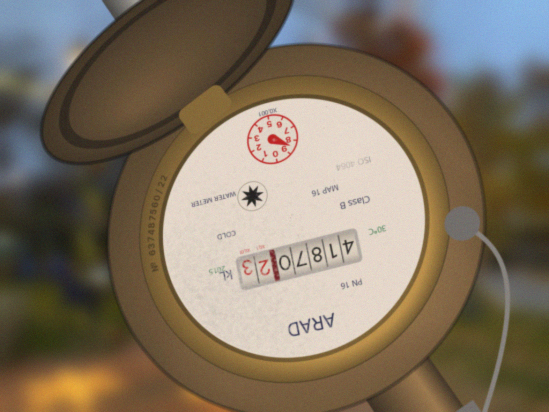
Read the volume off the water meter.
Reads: 41870.228 kL
